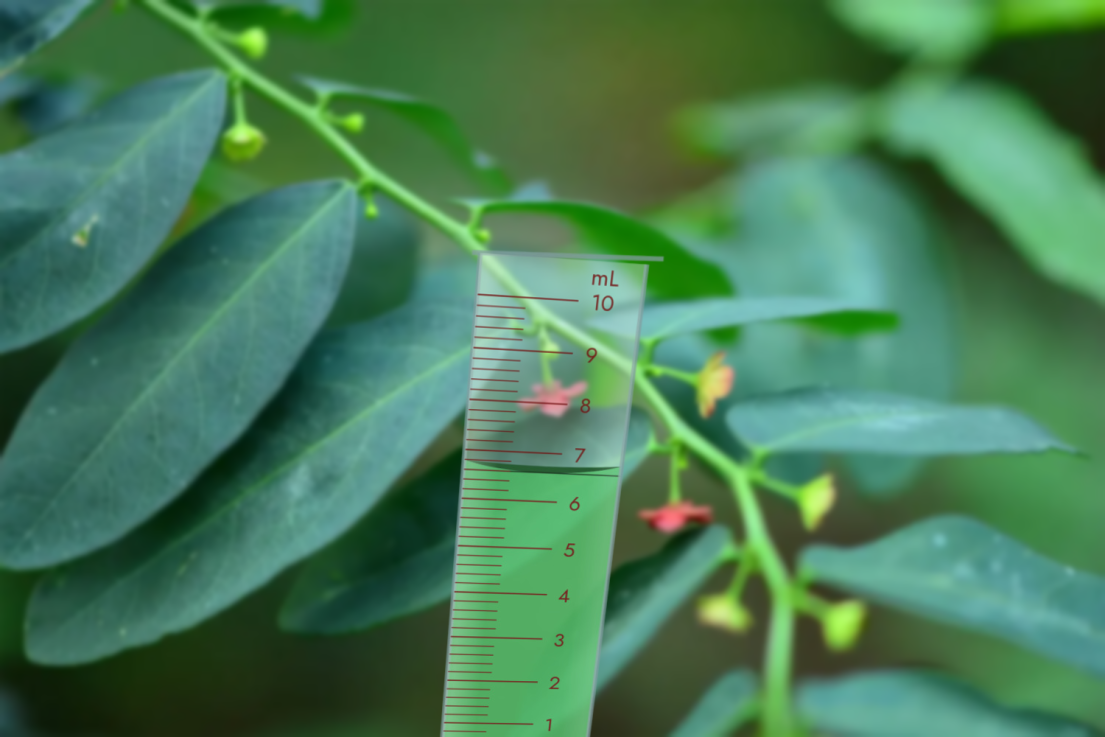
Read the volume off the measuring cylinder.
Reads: 6.6 mL
